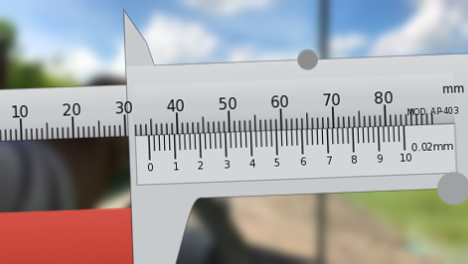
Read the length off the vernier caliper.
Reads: 34.5 mm
